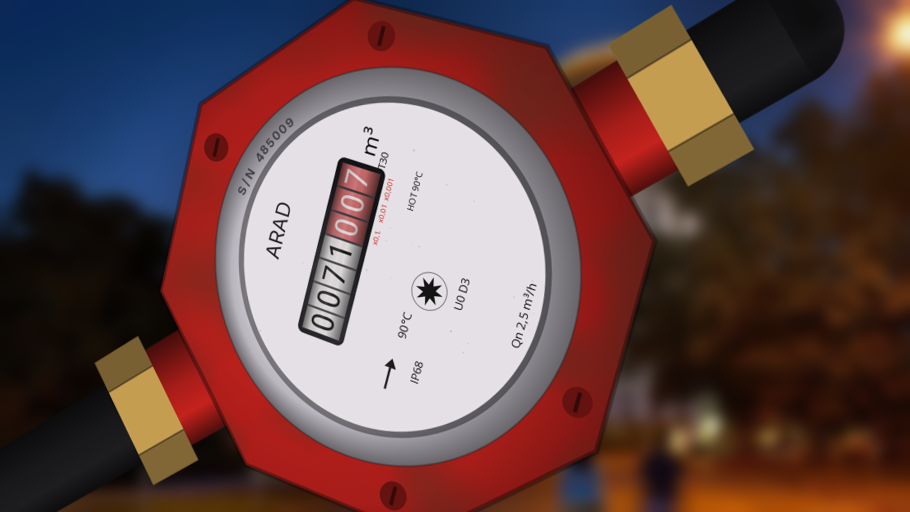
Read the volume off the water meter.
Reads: 71.007 m³
